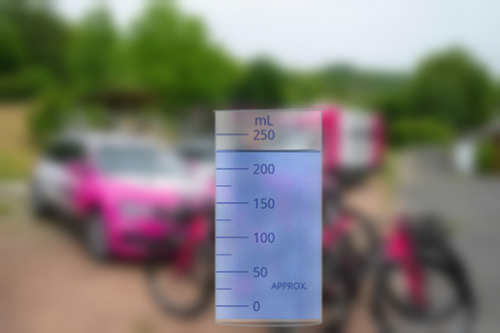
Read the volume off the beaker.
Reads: 225 mL
